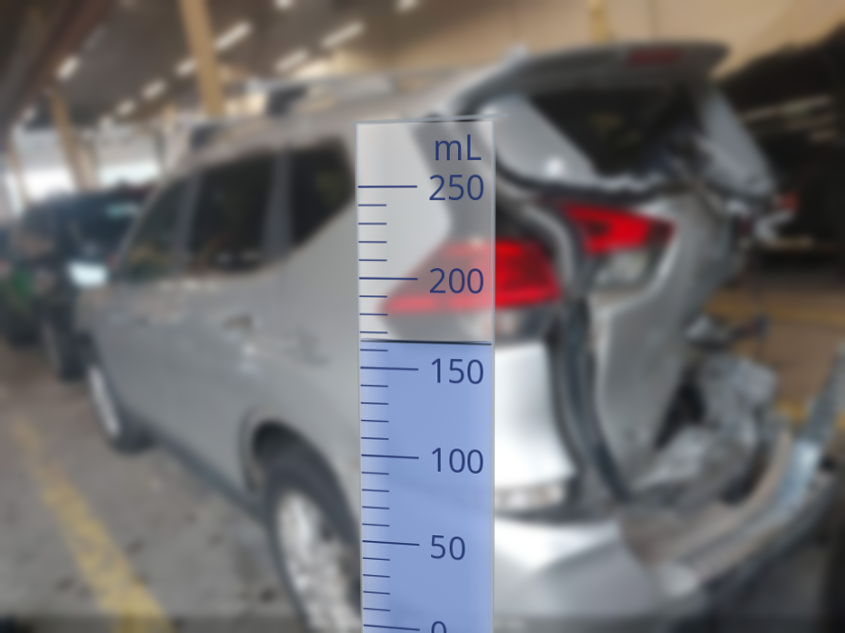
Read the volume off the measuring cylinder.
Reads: 165 mL
